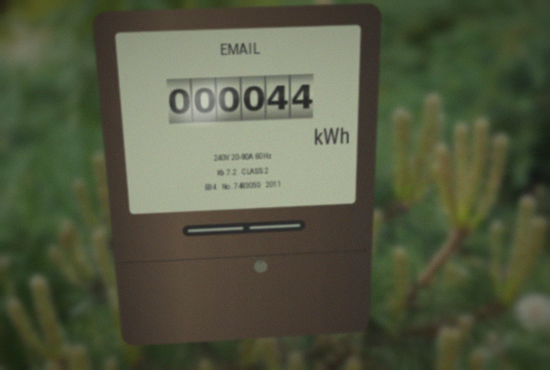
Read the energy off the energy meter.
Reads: 44 kWh
